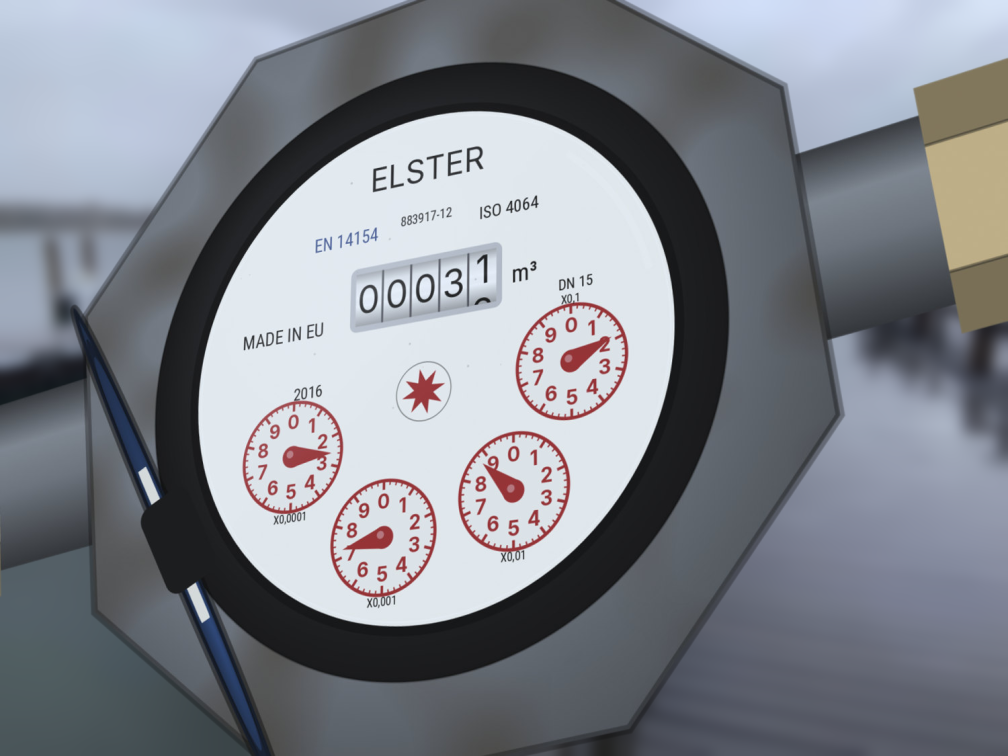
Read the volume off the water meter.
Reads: 31.1872 m³
